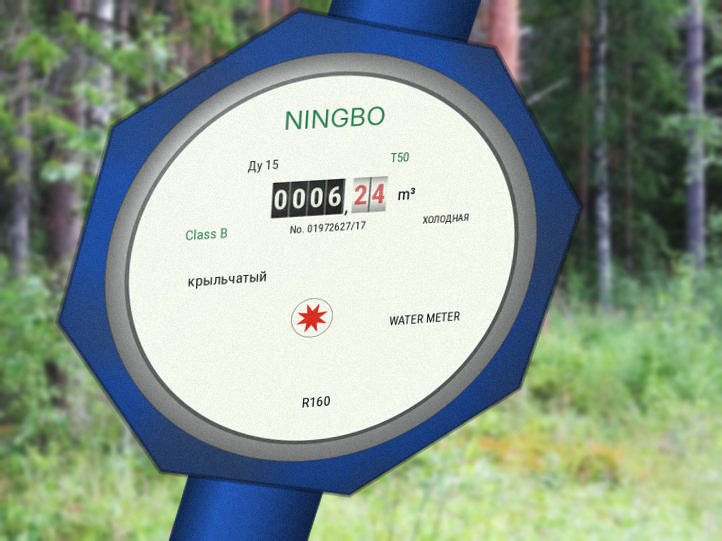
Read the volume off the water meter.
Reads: 6.24 m³
